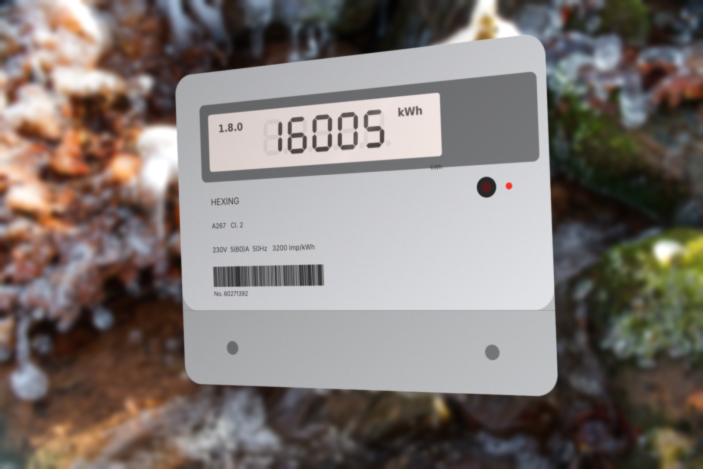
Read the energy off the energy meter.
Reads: 16005 kWh
